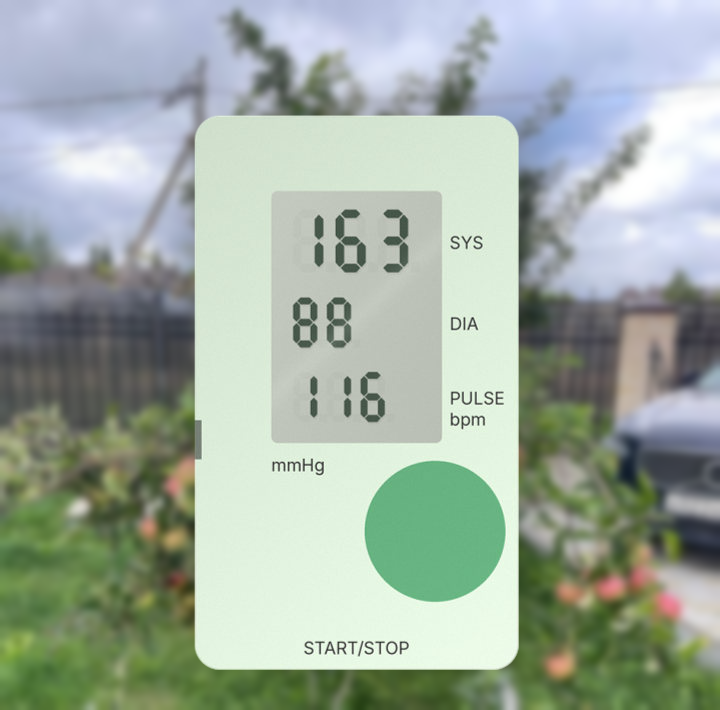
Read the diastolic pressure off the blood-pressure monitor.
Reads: 88 mmHg
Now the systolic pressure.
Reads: 163 mmHg
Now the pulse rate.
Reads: 116 bpm
